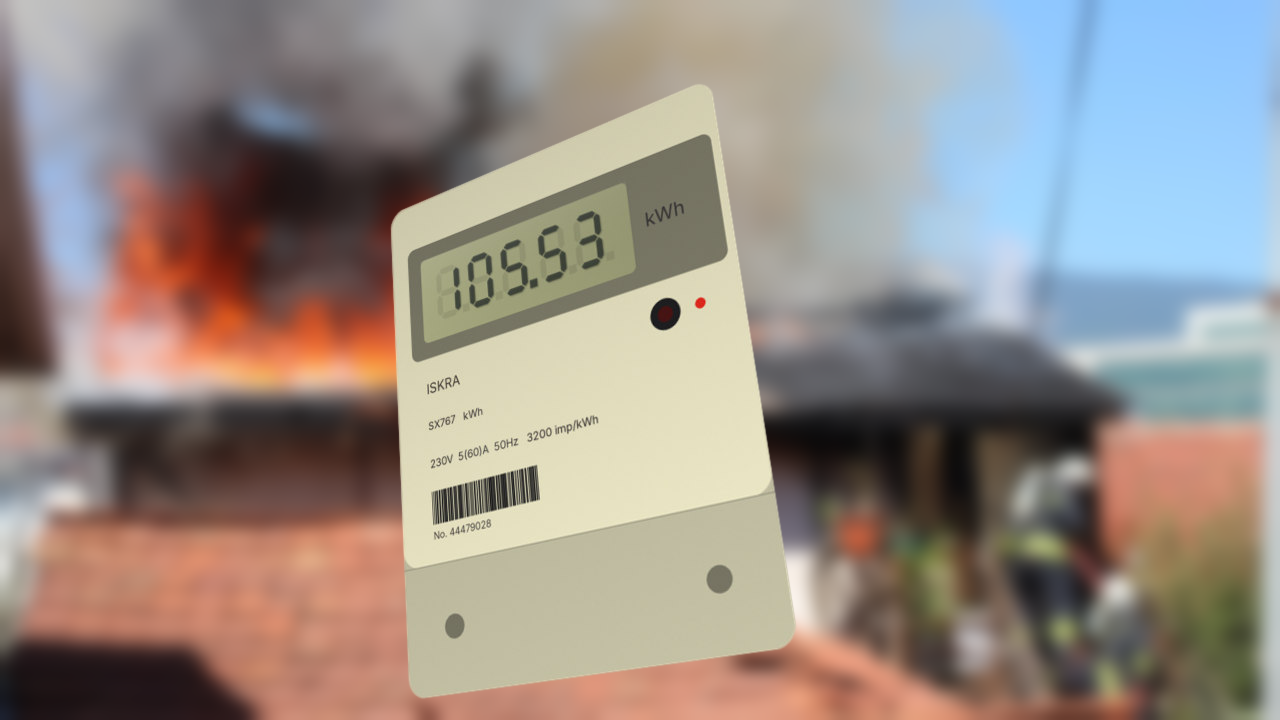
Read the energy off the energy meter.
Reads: 105.53 kWh
